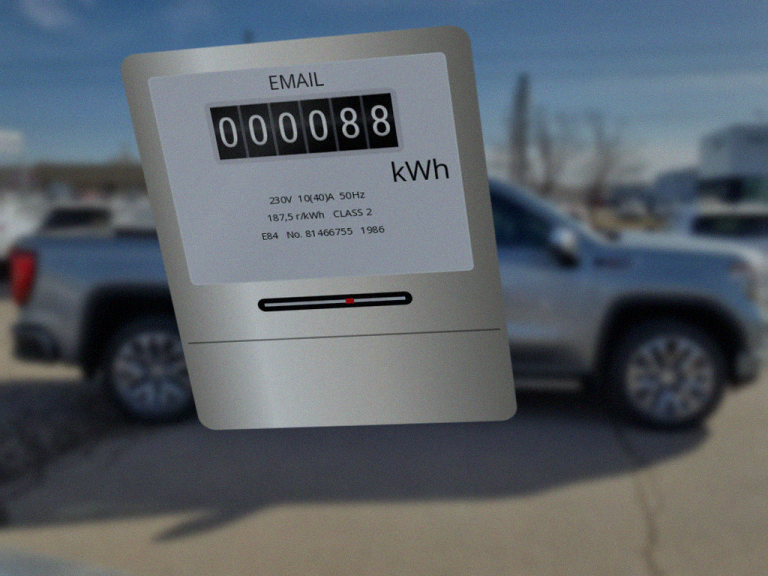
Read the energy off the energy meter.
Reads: 88 kWh
